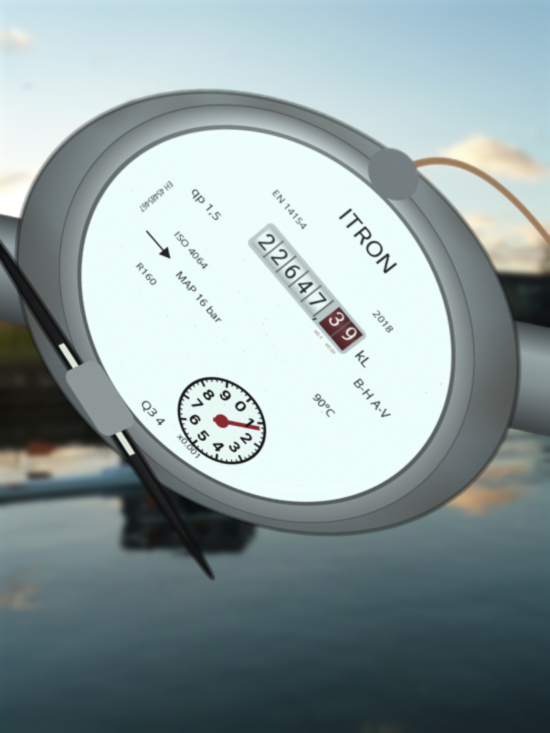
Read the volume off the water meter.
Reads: 22647.391 kL
